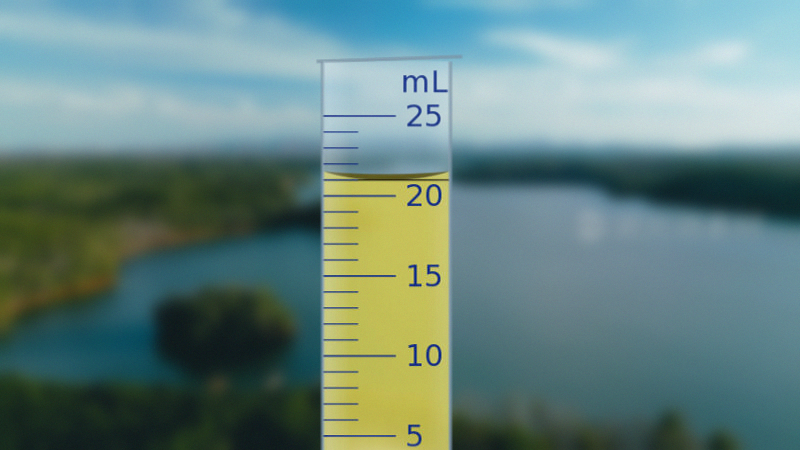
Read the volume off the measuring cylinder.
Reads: 21 mL
